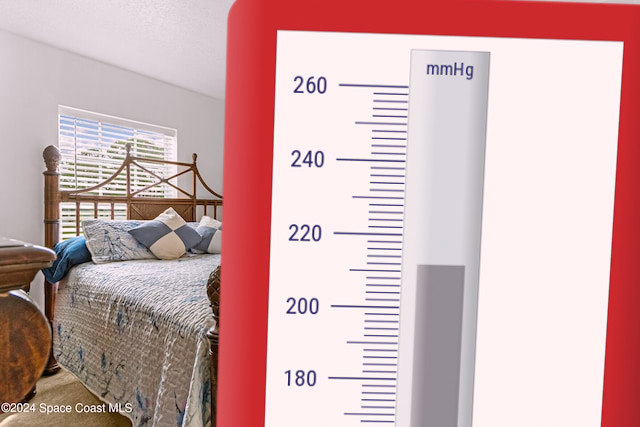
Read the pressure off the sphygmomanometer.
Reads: 212 mmHg
